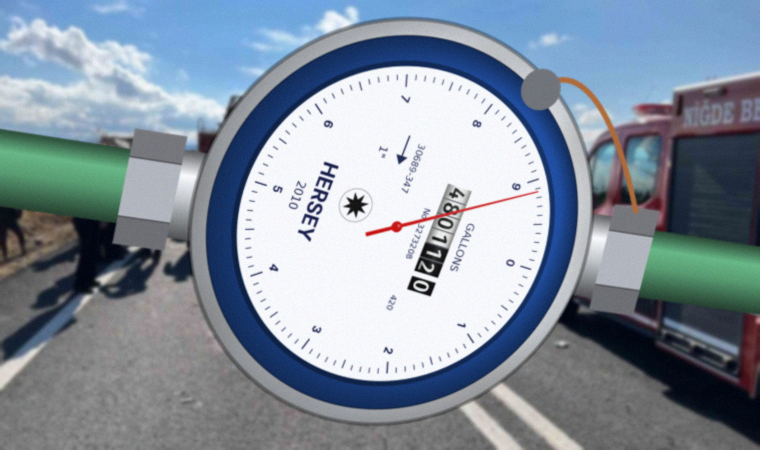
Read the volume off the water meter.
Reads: 4801119.1 gal
